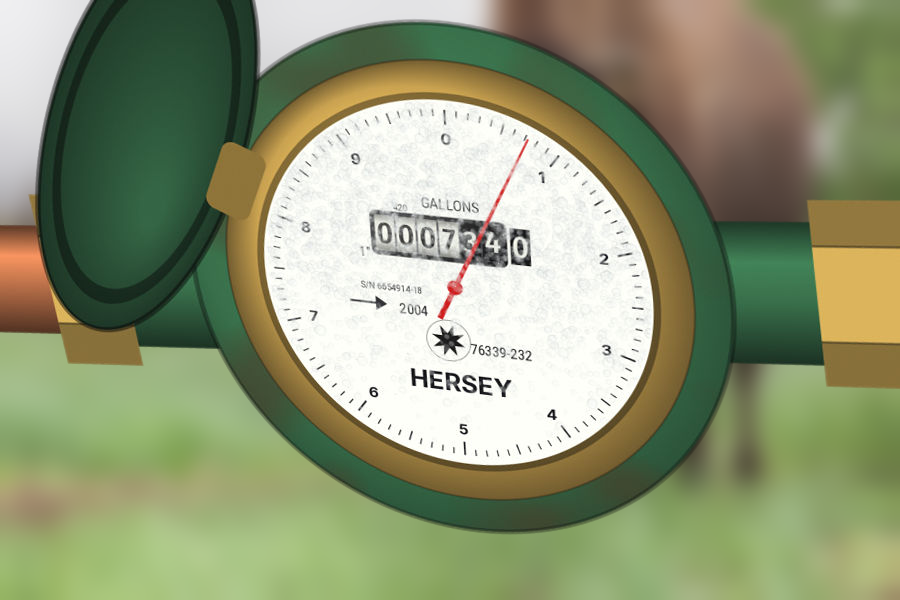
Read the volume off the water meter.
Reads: 7340.7 gal
